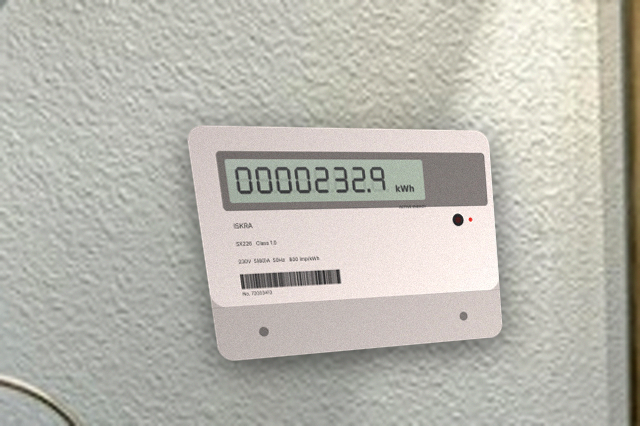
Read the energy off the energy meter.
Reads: 232.9 kWh
